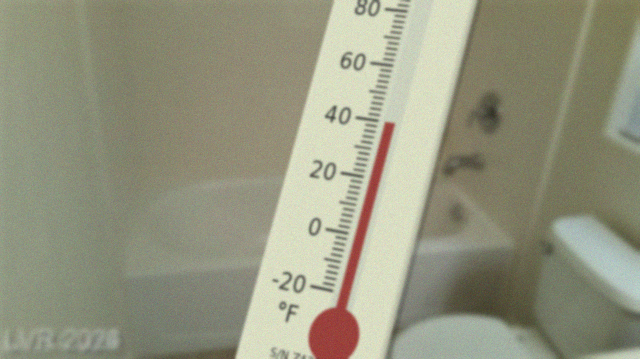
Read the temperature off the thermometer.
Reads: 40 °F
